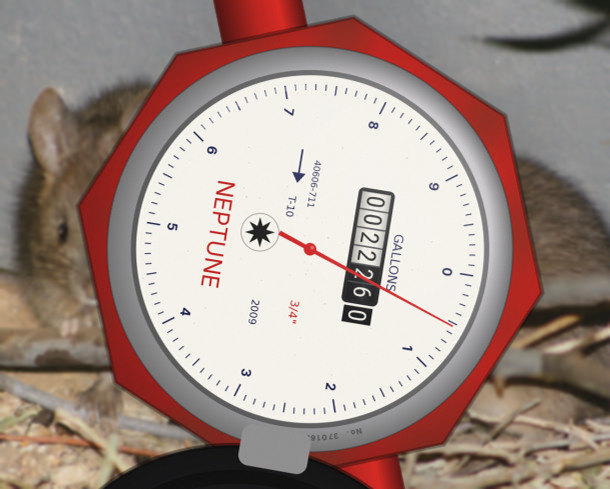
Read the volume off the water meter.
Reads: 22260.5 gal
